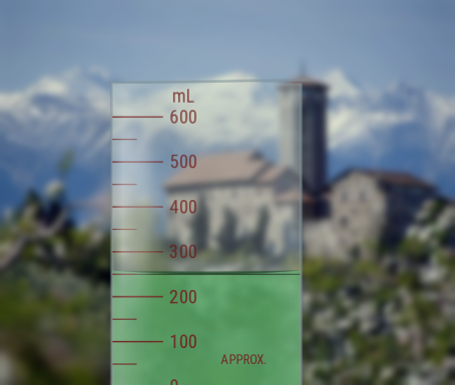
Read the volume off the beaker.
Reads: 250 mL
